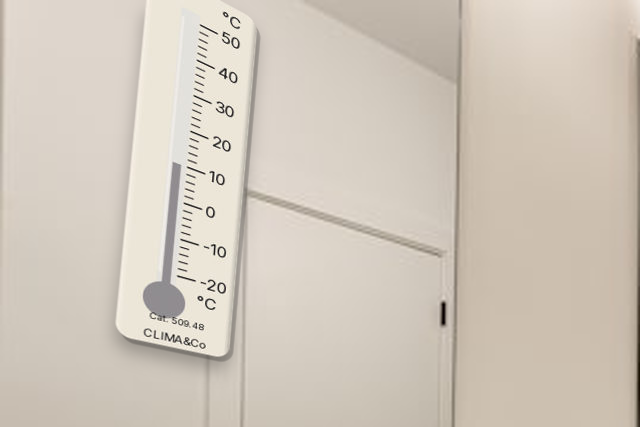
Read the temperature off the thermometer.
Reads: 10 °C
